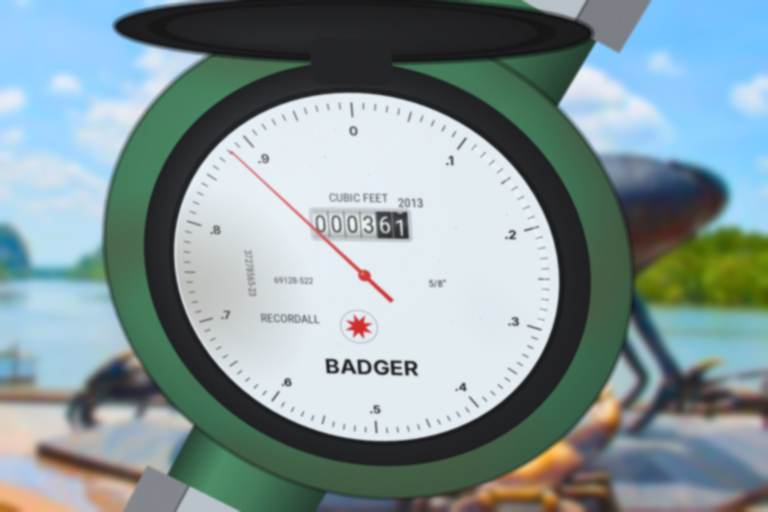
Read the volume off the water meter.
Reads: 360.88 ft³
